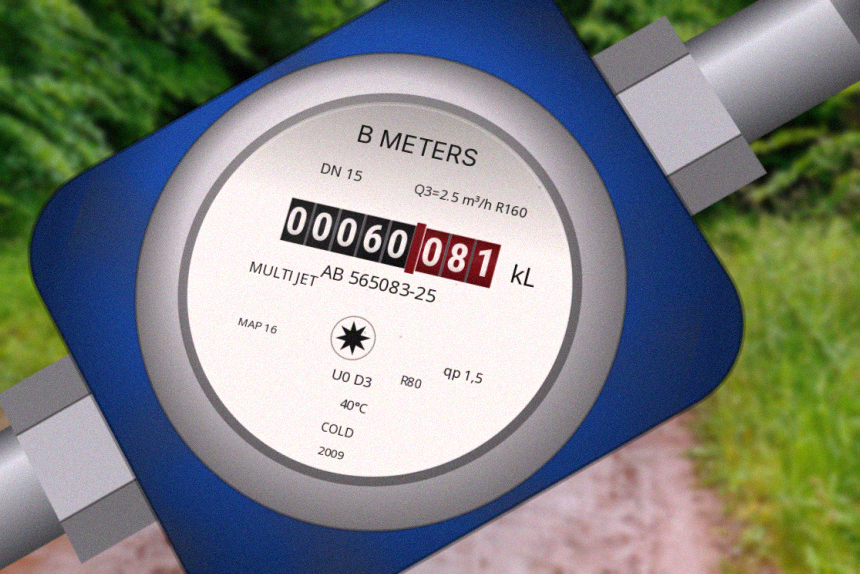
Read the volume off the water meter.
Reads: 60.081 kL
